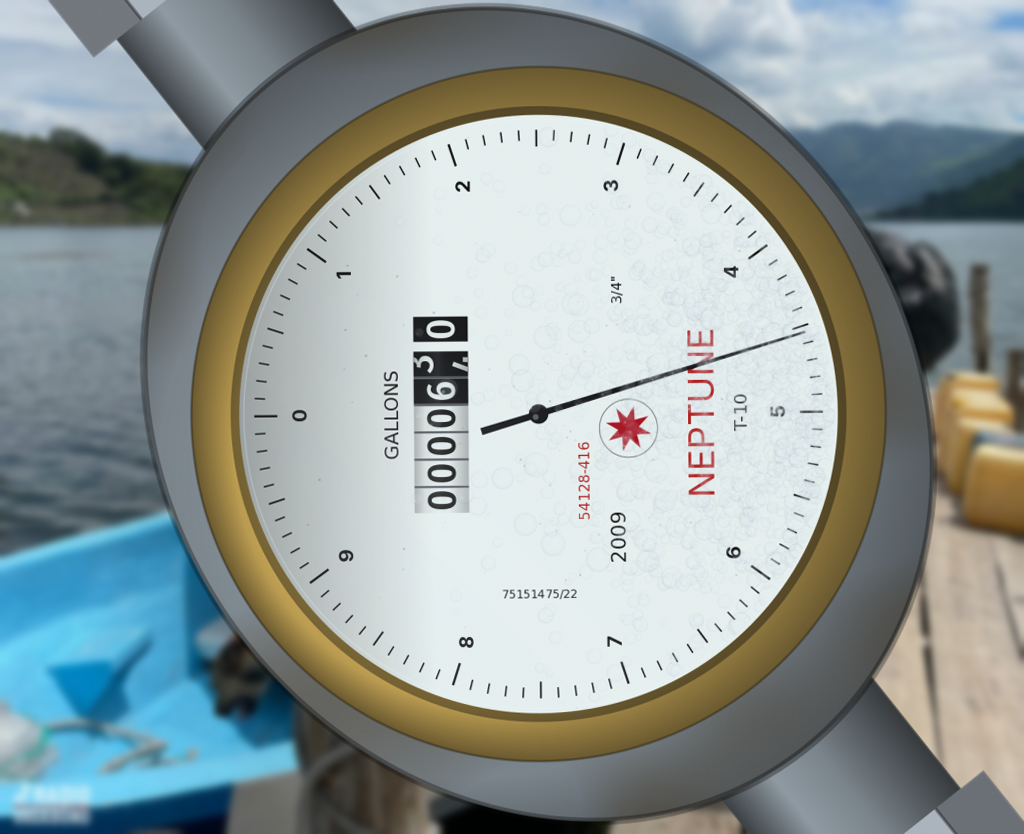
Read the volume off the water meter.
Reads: 634.5 gal
